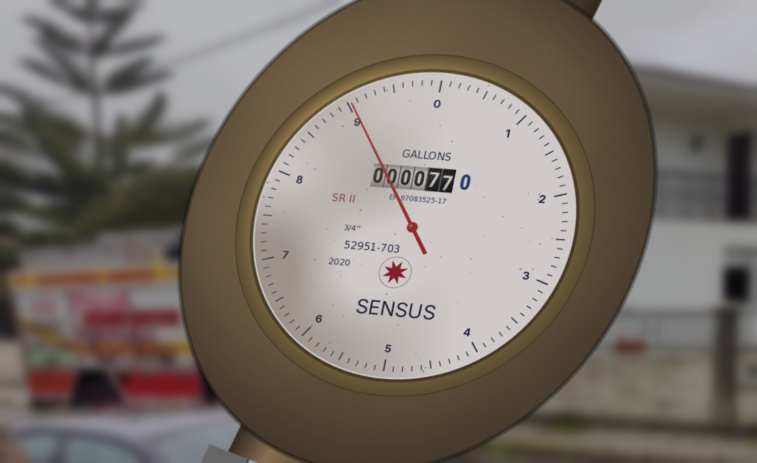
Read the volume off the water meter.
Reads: 769.0 gal
